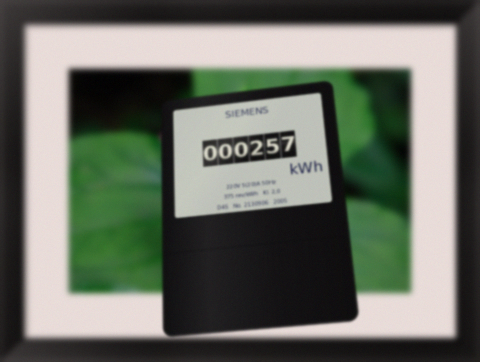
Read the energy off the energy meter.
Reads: 257 kWh
